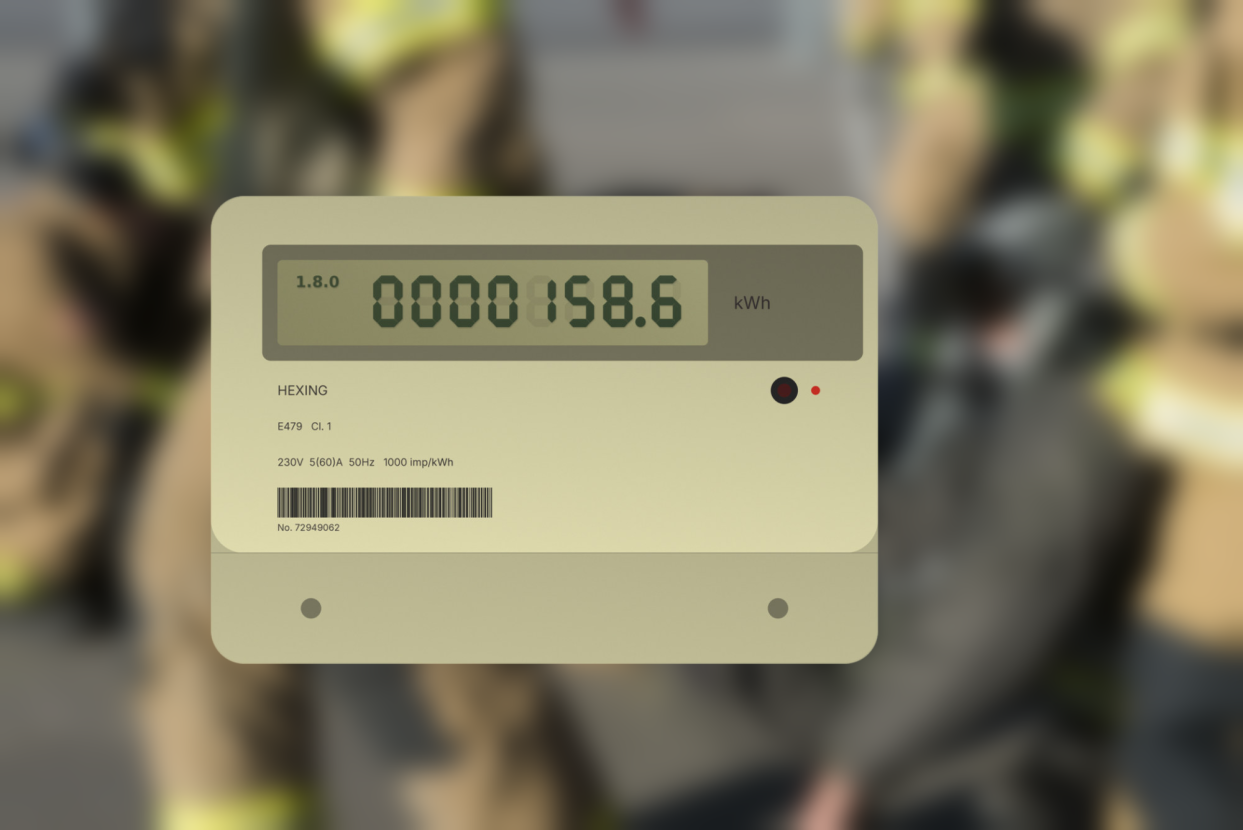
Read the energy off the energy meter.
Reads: 158.6 kWh
